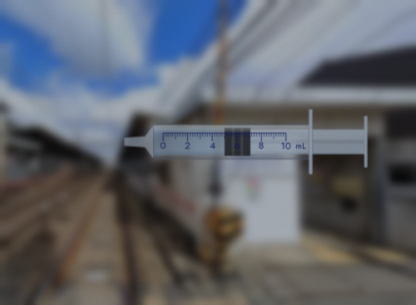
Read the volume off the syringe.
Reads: 5 mL
